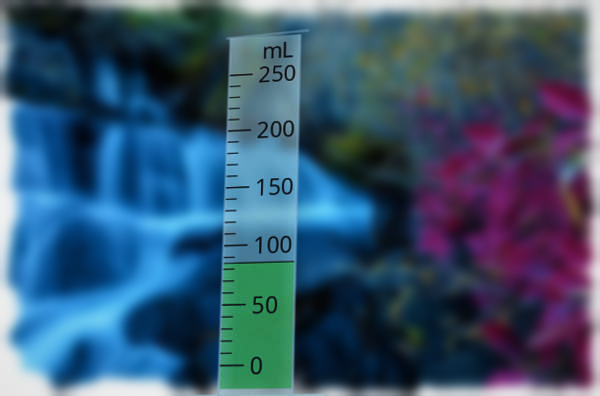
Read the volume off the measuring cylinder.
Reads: 85 mL
